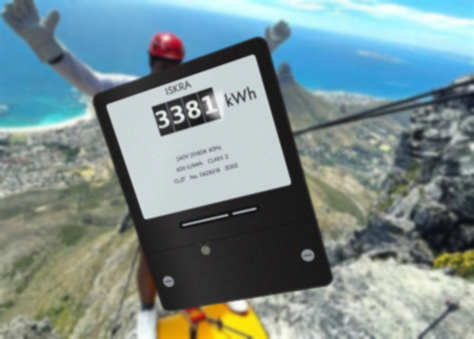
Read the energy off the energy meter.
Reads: 3381 kWh
